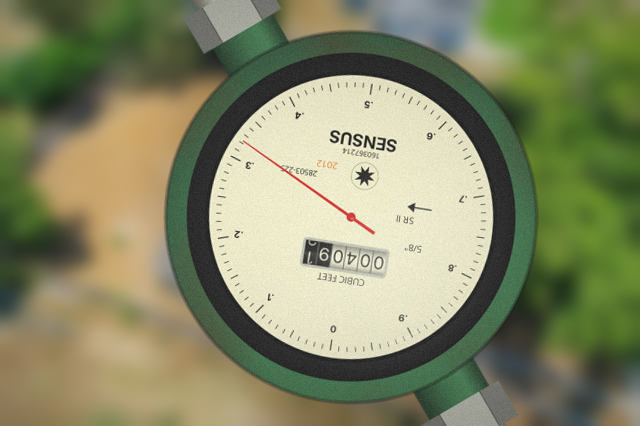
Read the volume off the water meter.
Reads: 4091.32 ft³
